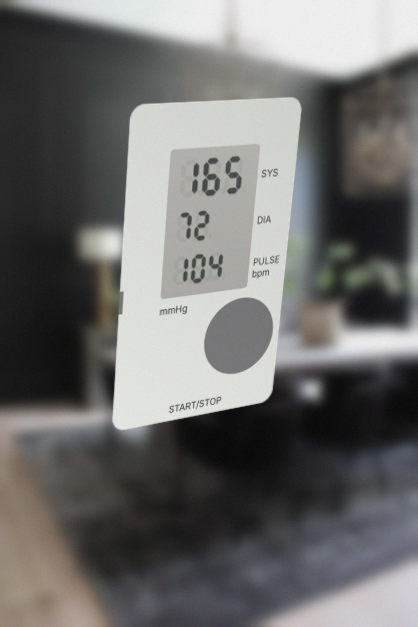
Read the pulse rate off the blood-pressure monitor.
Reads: 104 bpm
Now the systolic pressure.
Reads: 165 mmHg
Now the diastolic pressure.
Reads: 72 mmHg
